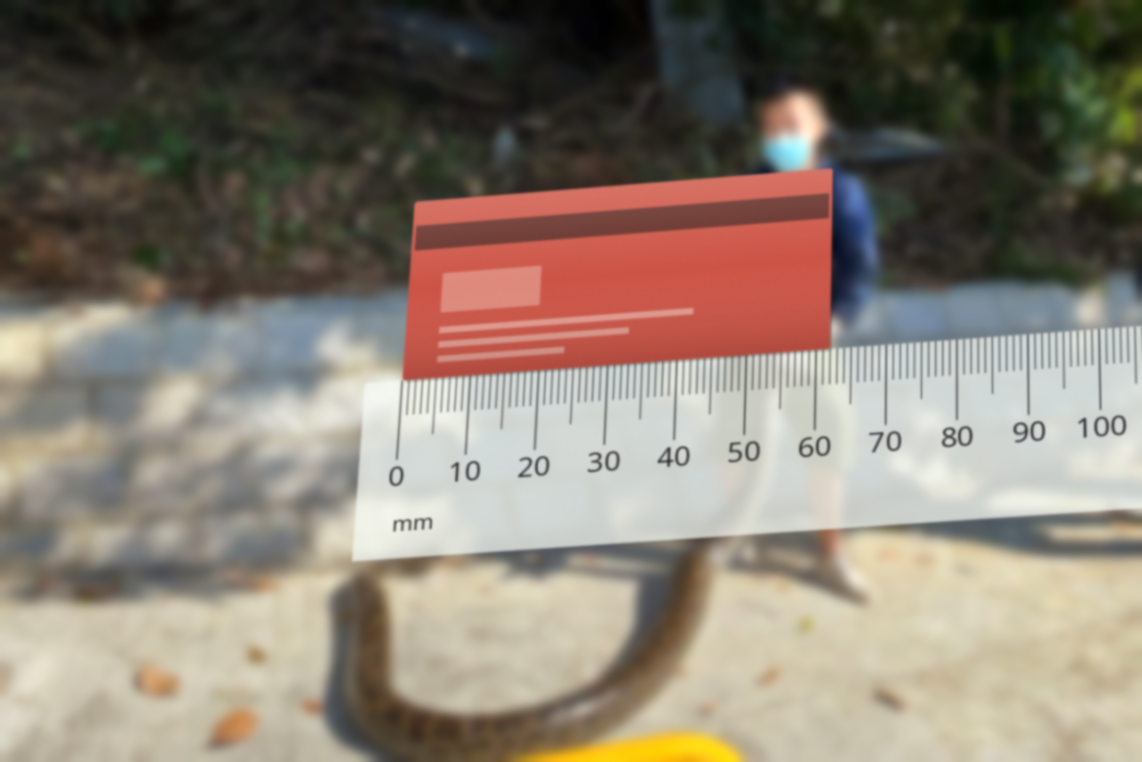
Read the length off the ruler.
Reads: 62 mm
